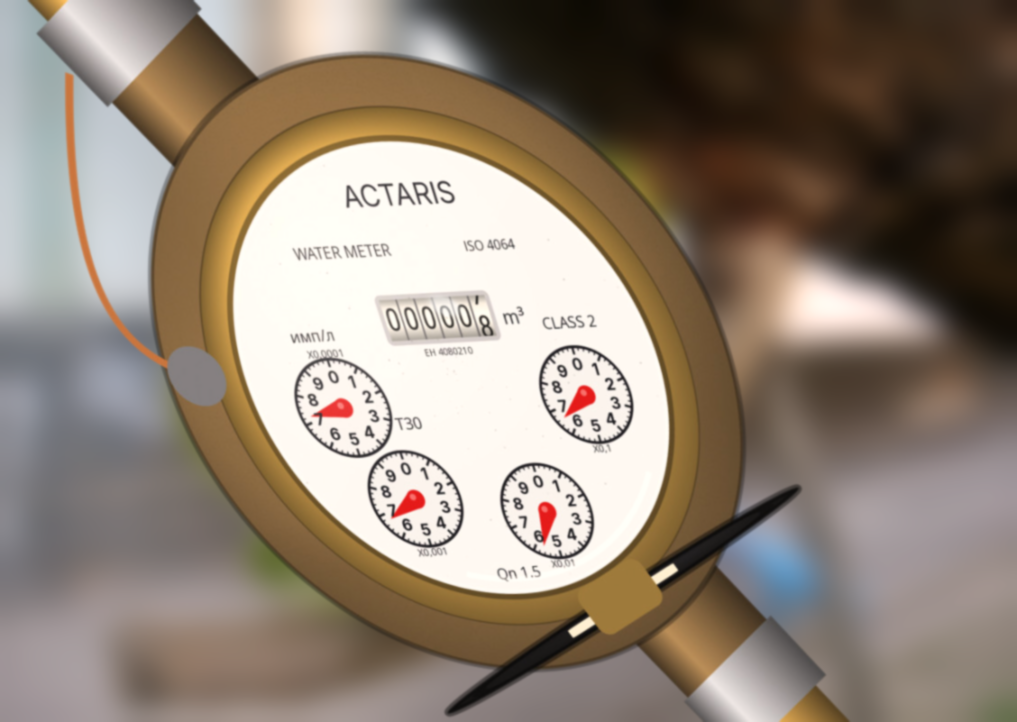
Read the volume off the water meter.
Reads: 7.6567 m³
